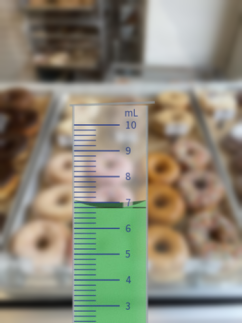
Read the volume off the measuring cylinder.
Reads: 6.8 mL
